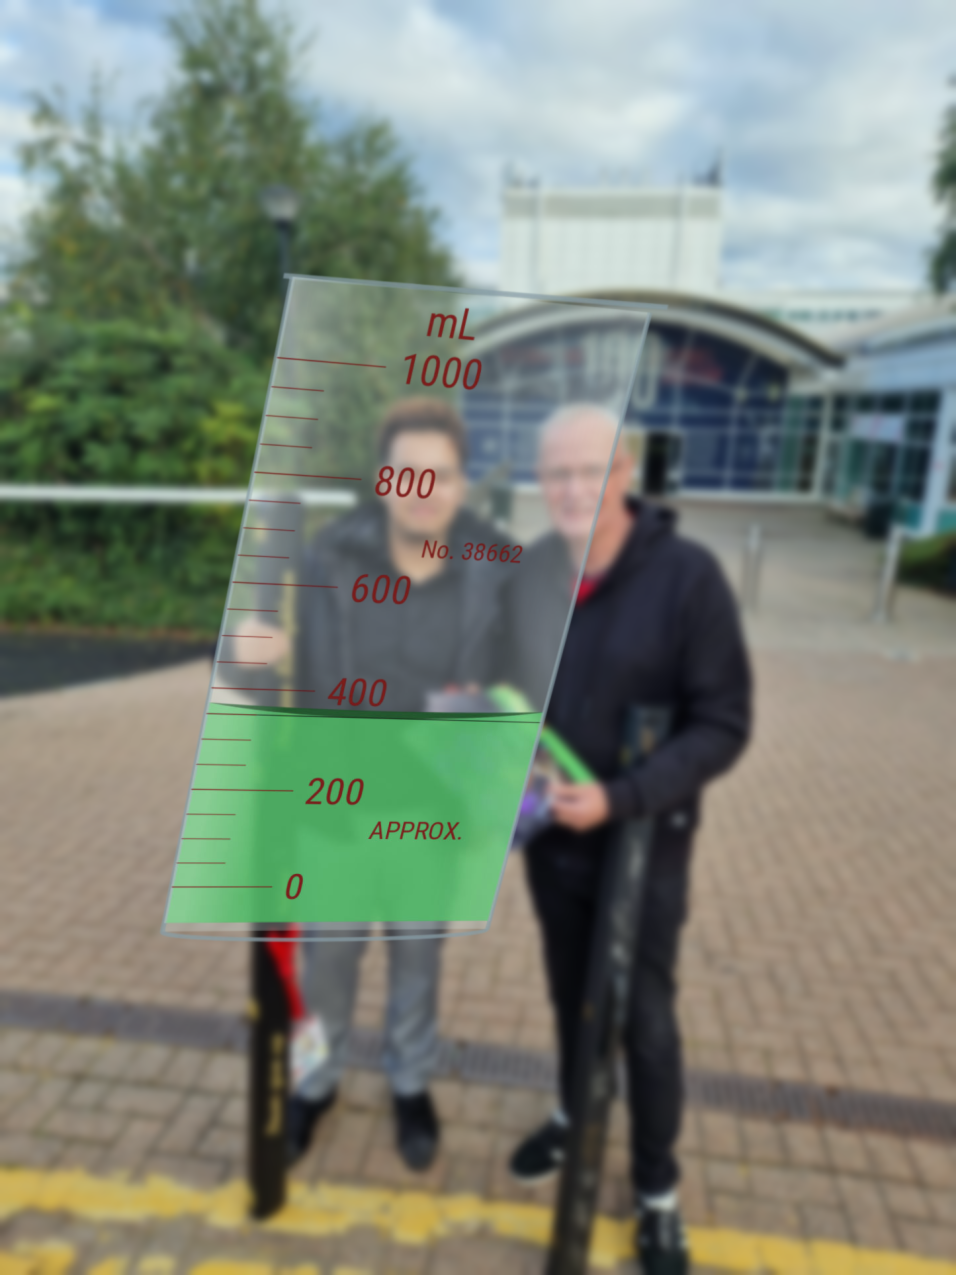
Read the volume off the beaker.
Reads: 350 mL
